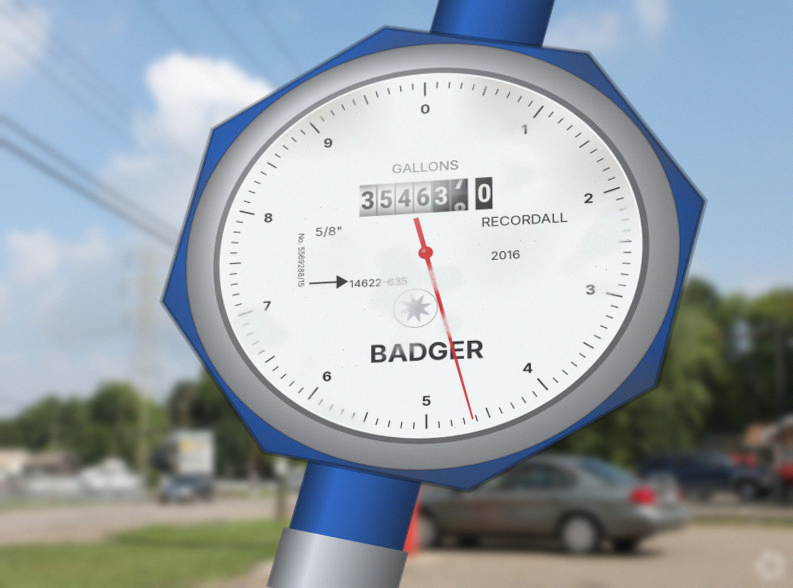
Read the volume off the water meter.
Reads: 3546374.6 gal
